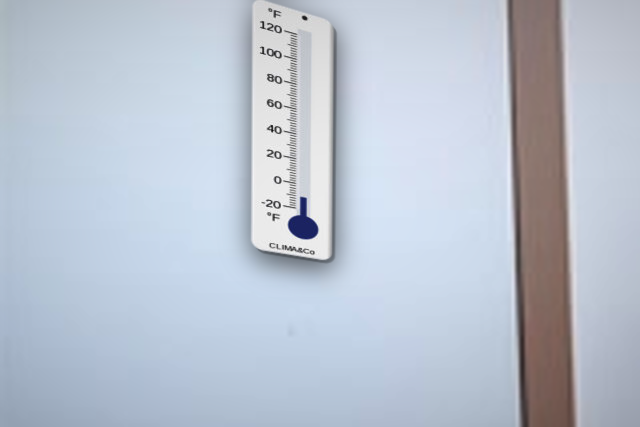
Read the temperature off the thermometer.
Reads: -10 °F
